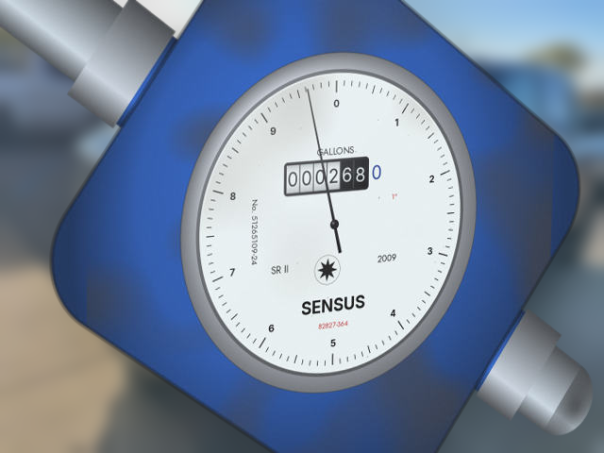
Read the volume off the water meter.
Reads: 2679.6 gal
